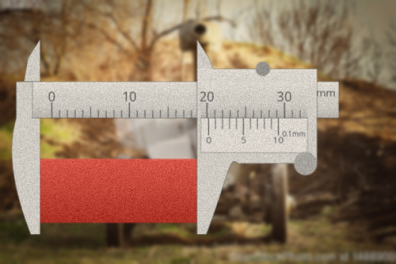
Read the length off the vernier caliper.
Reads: 20.2 mm
